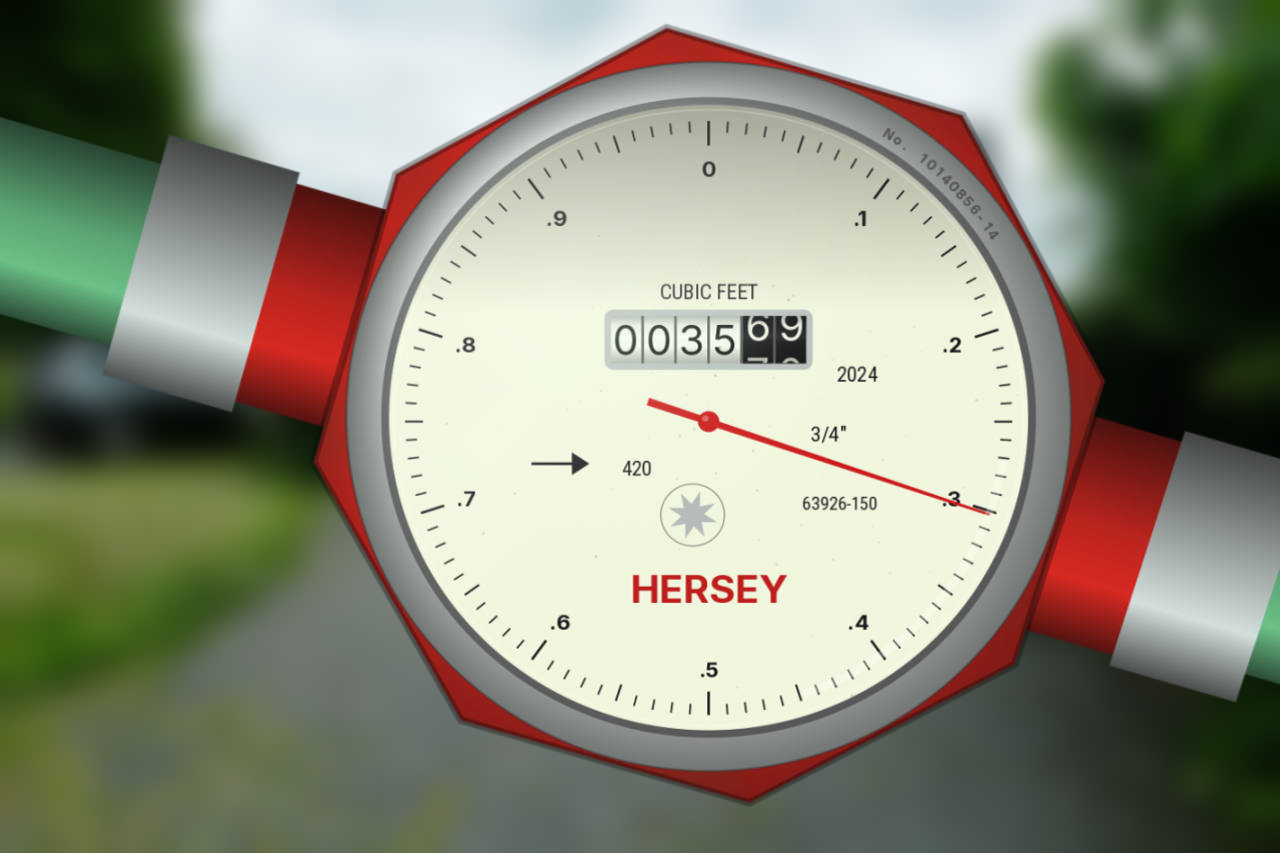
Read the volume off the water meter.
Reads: 3569.30 ft³
